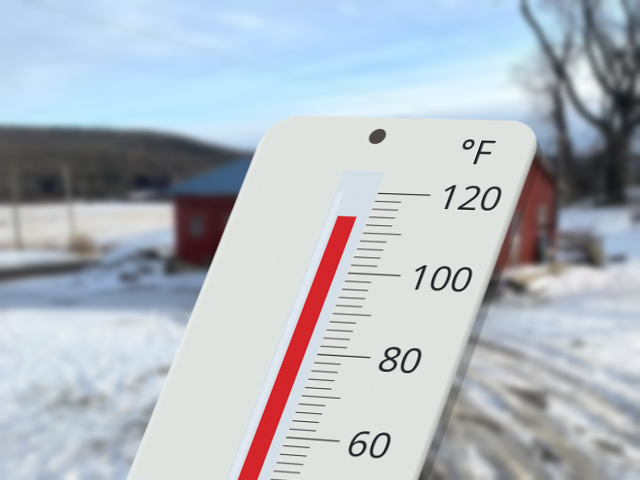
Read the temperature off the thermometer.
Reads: 114 °F
